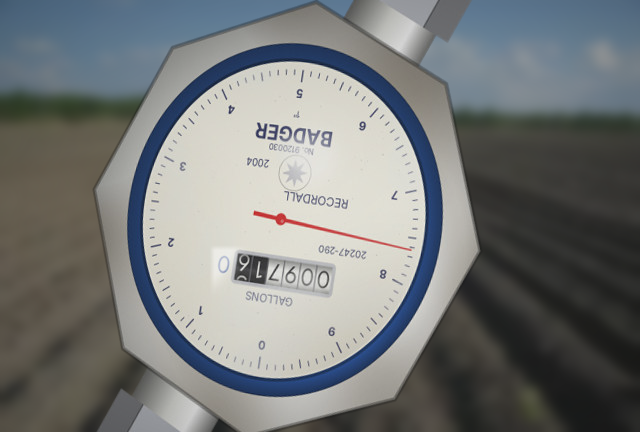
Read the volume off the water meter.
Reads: 97157.6 gal
